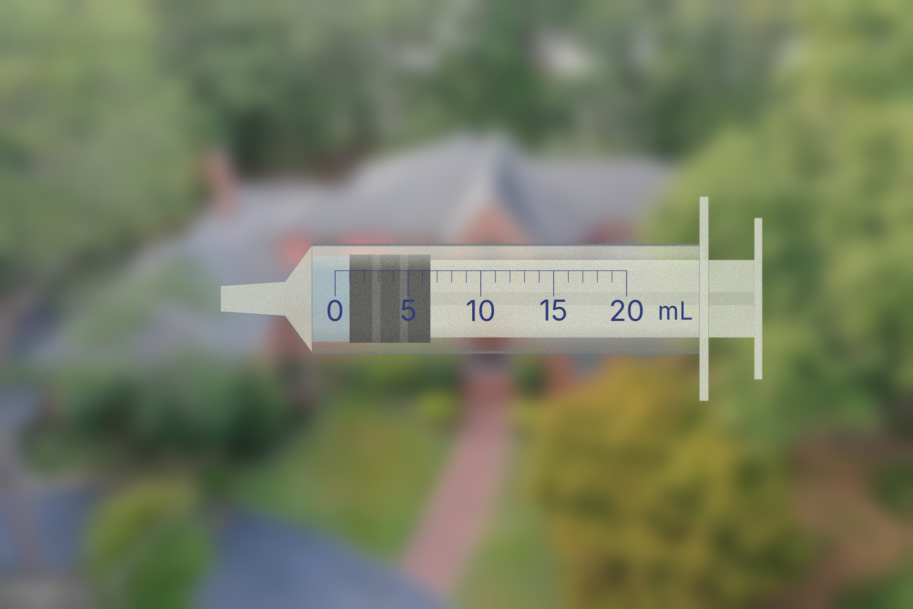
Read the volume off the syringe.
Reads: 1 mL
